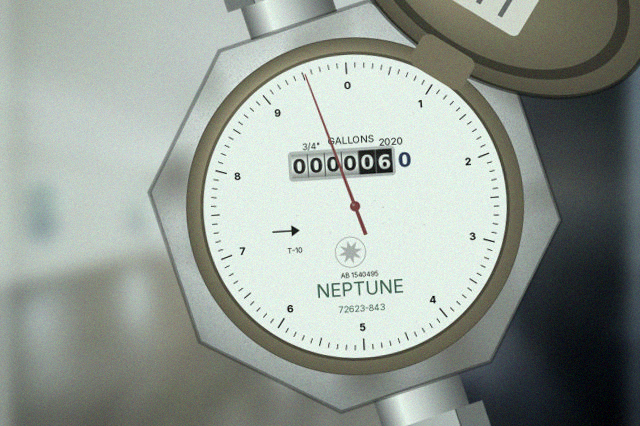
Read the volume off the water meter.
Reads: 59.5 gal
